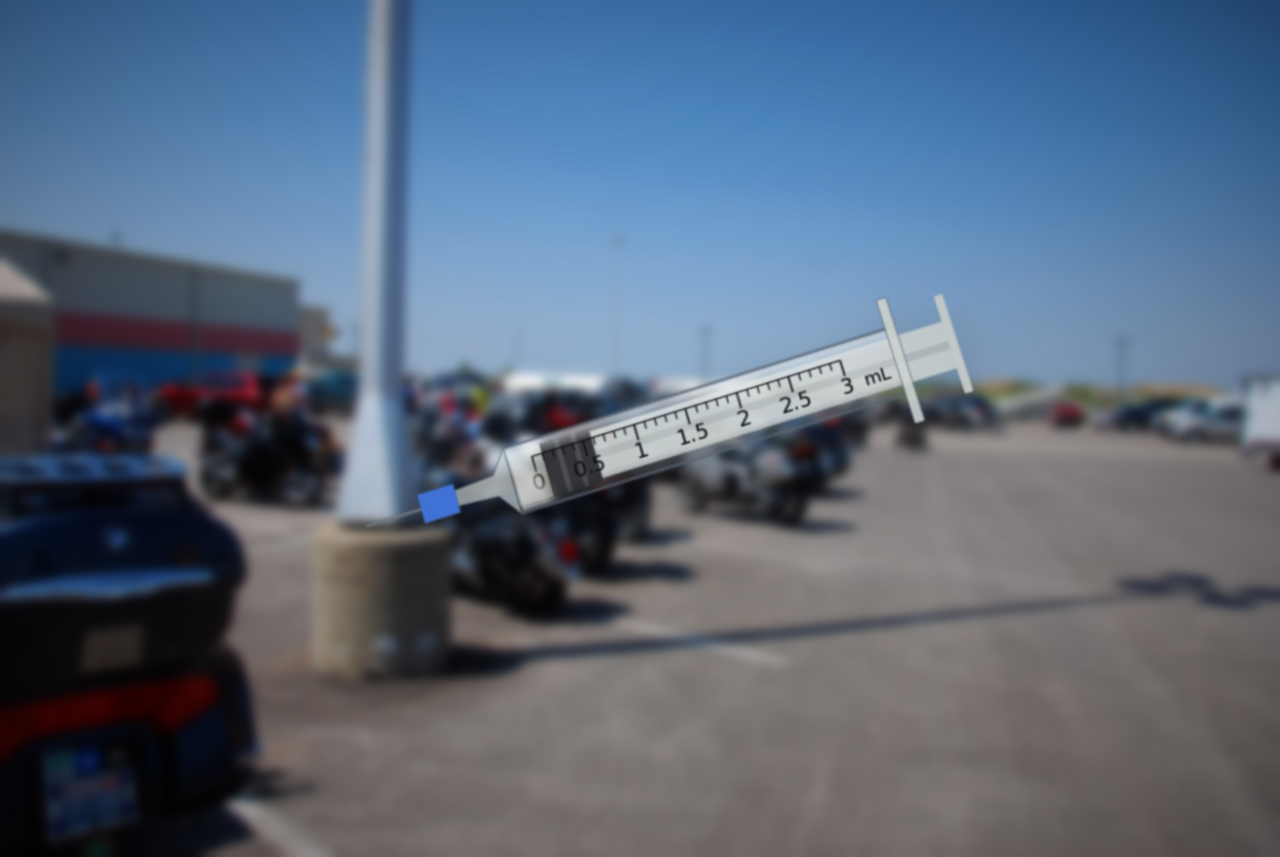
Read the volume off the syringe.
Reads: 0.1 mL
